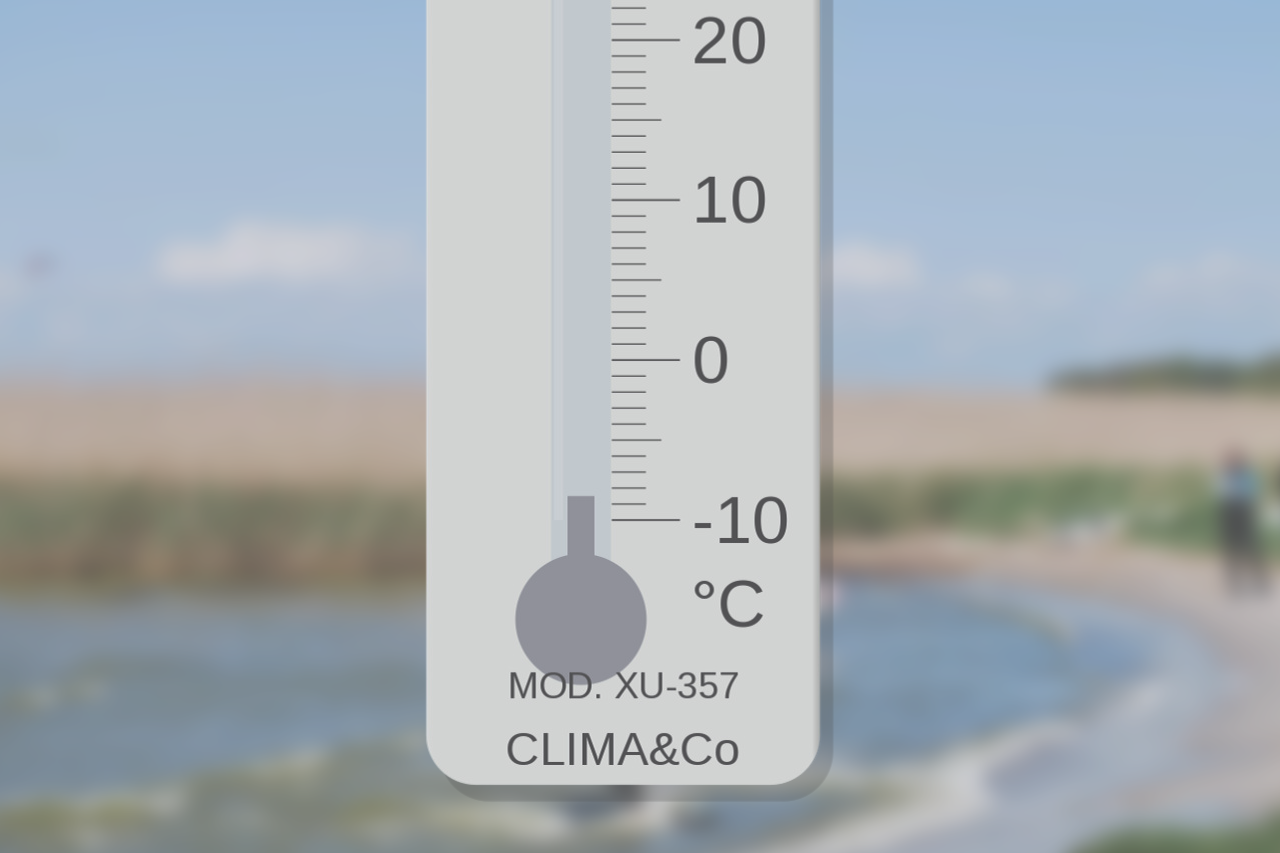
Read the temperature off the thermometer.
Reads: -8.5 °C
